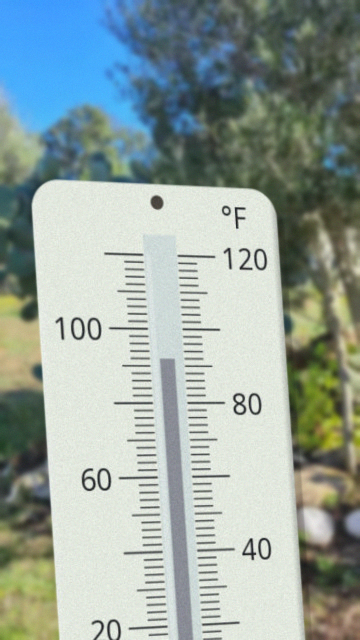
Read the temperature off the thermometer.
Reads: 92 °F
